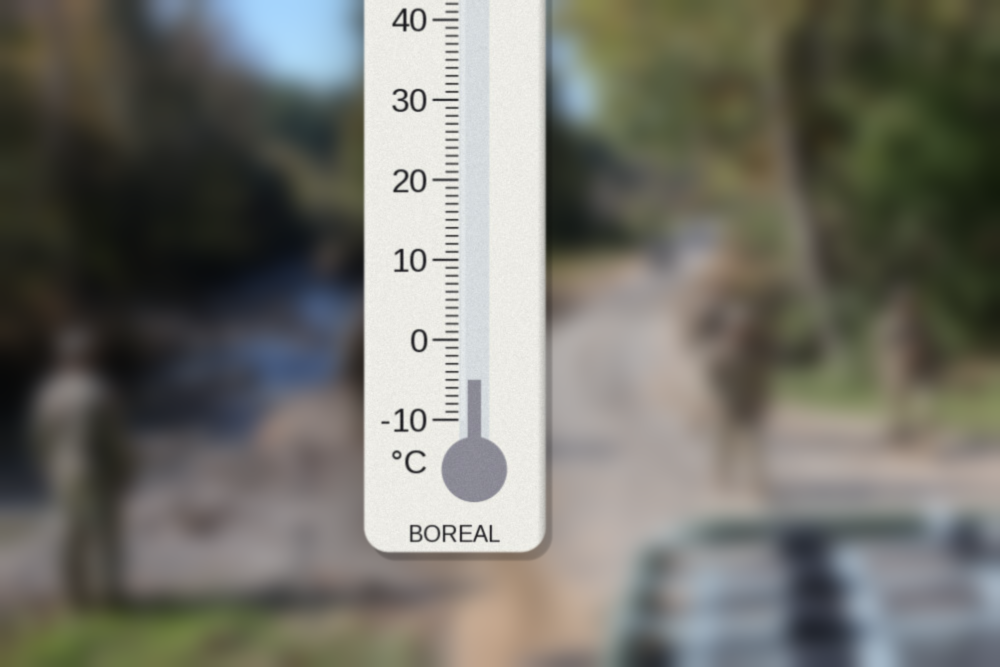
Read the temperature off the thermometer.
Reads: -5 °C
